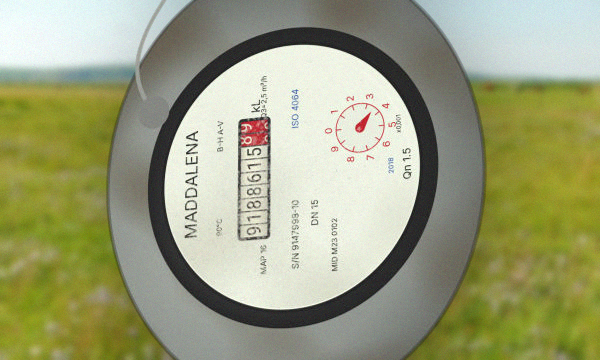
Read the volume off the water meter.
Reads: 9188615.893 kL
